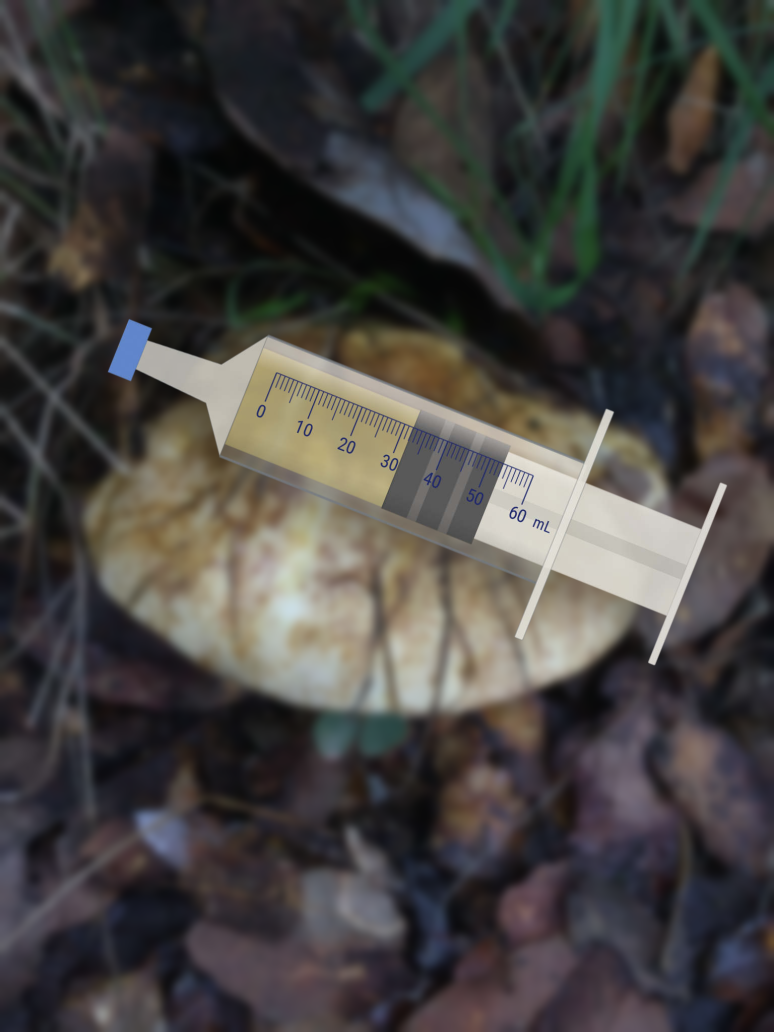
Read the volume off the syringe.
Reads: 32 mL
